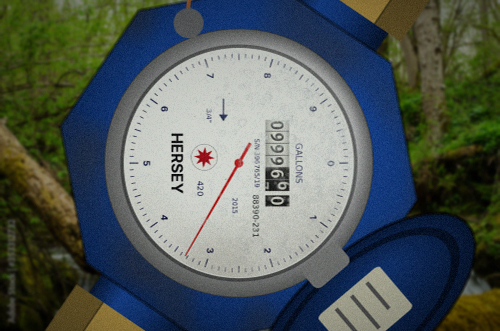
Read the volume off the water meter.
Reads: 999663.3 gal
